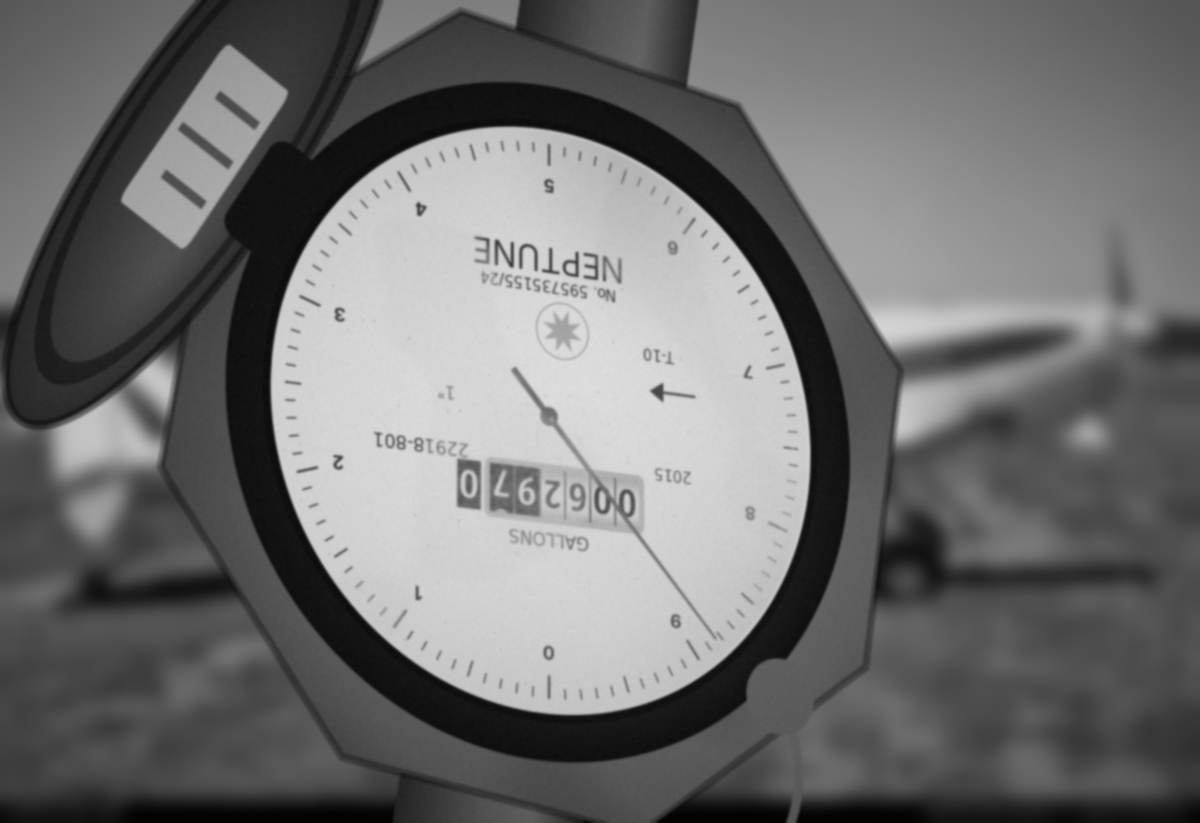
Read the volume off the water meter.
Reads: 62968.8 gal
